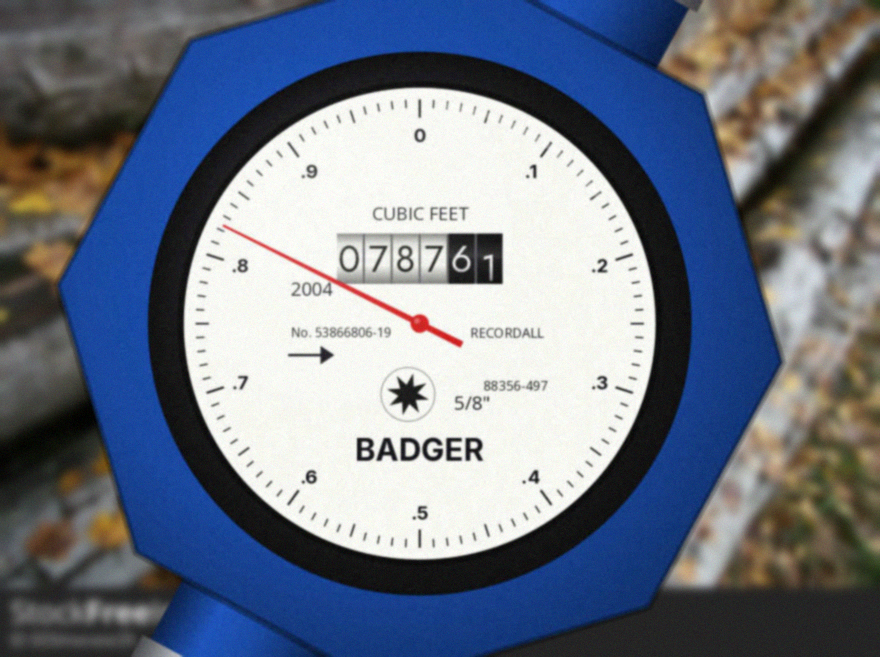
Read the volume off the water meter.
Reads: 78760.82 ft³
